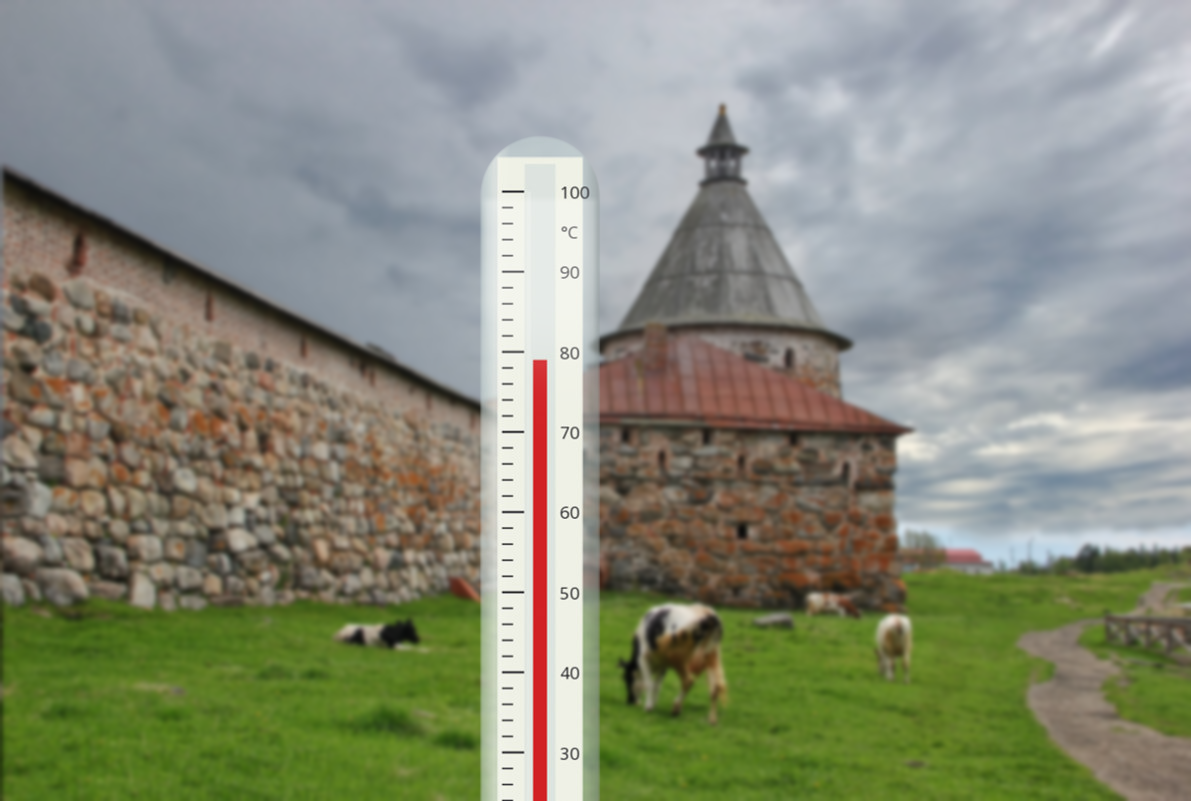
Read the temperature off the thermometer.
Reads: 79 °C
